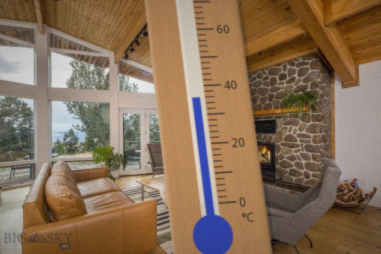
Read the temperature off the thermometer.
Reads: 36 °C
